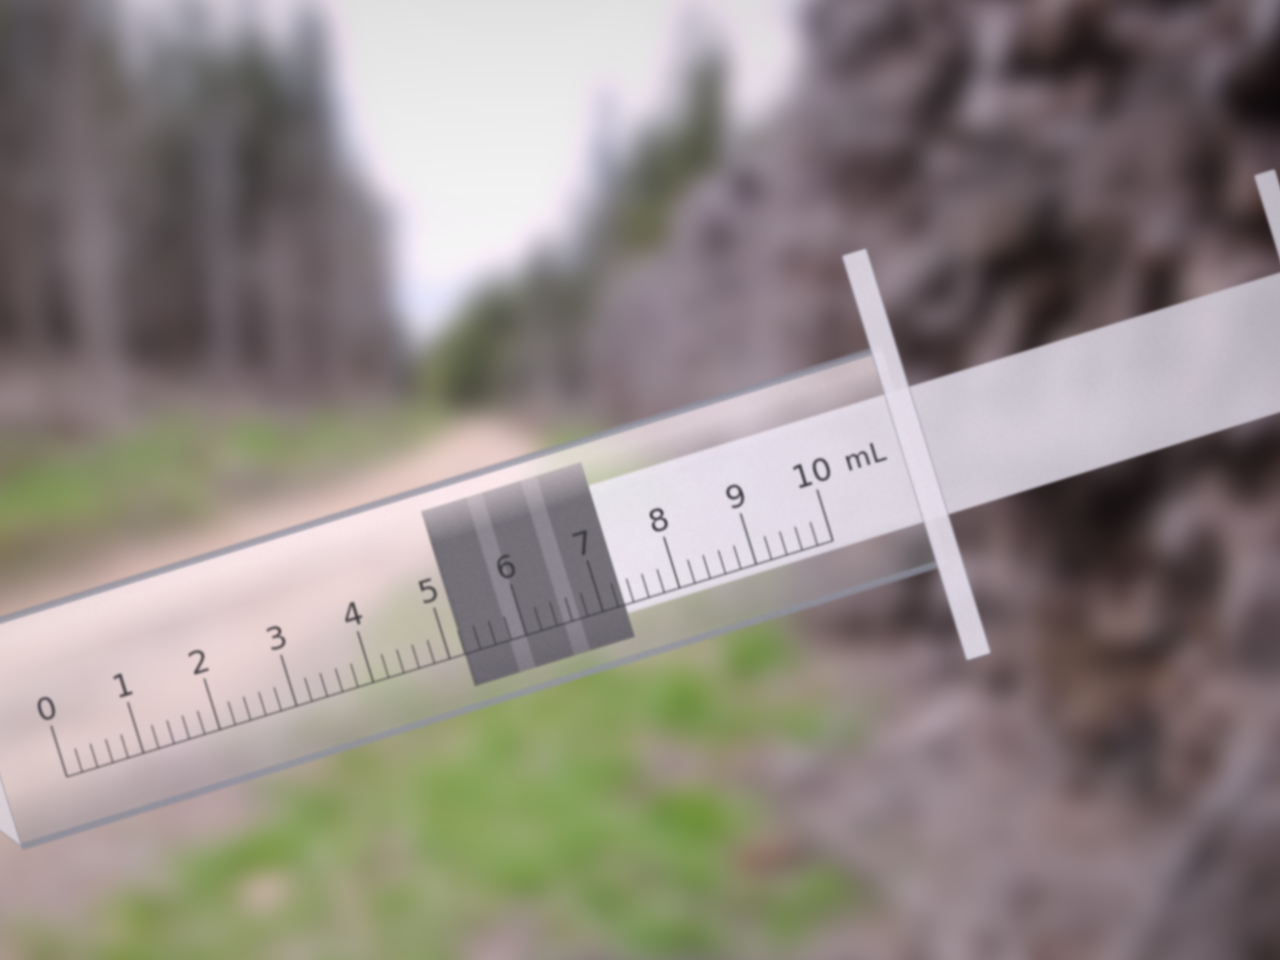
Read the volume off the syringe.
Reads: 5.2 mL
